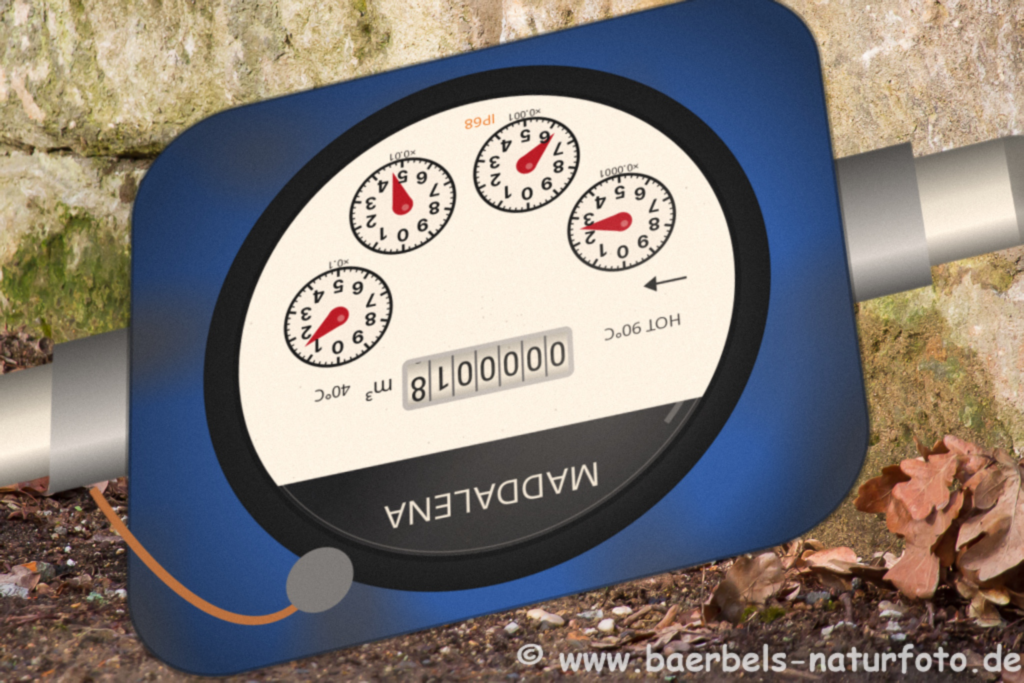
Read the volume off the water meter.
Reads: 18.1462 m³
